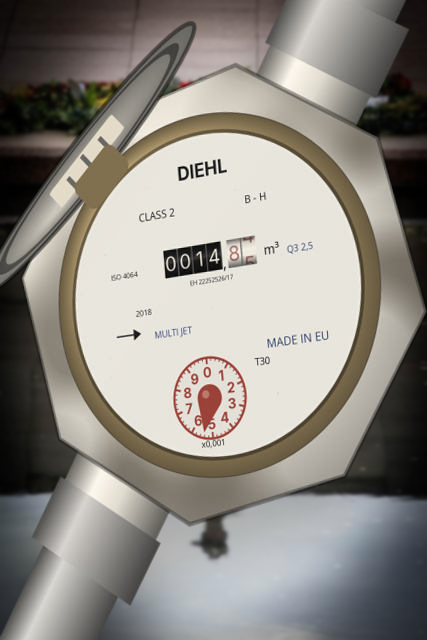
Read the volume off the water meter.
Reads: 14.845 m³
